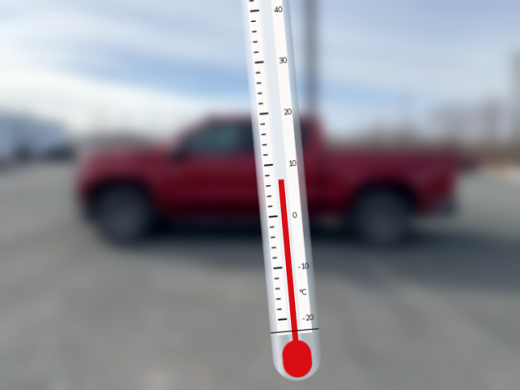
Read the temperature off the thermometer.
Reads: 7 °C
